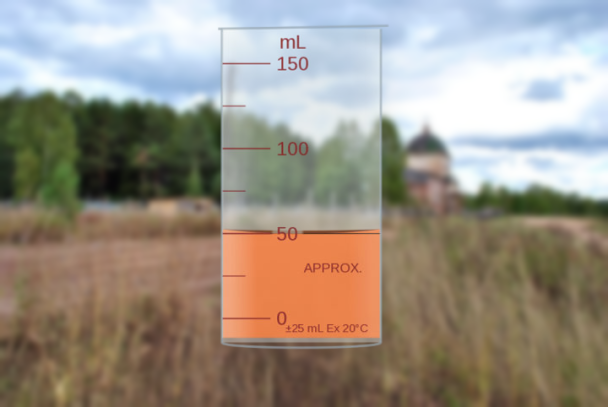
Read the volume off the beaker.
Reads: 50 mL
